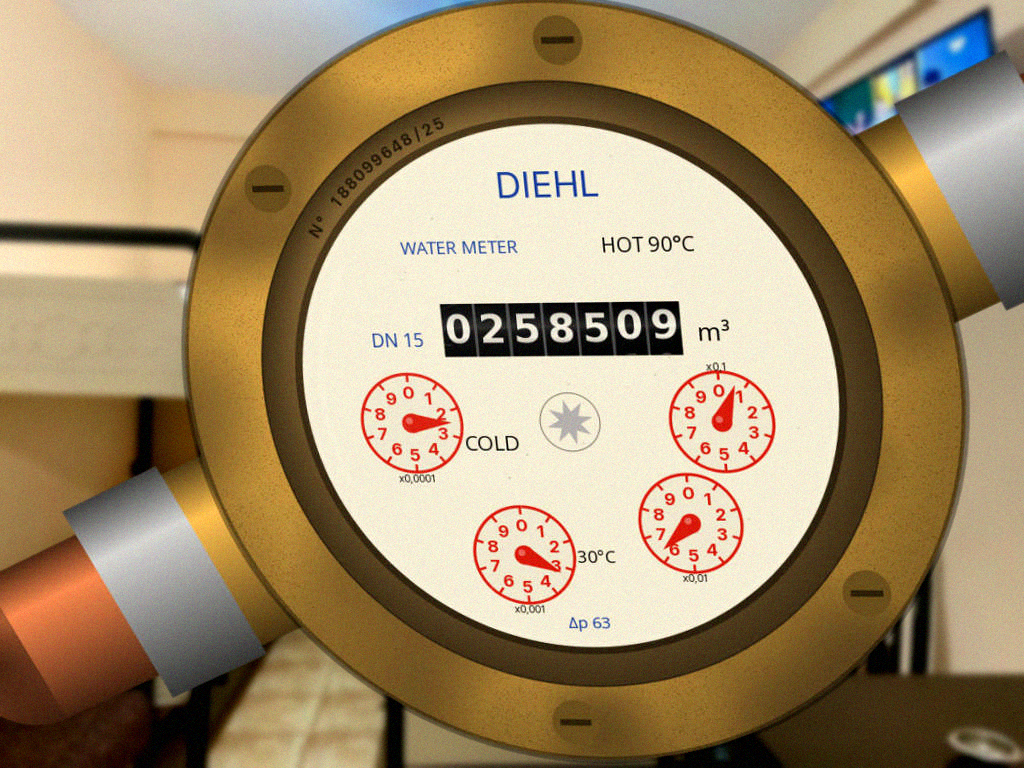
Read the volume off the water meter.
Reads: 258509.0632 m³
